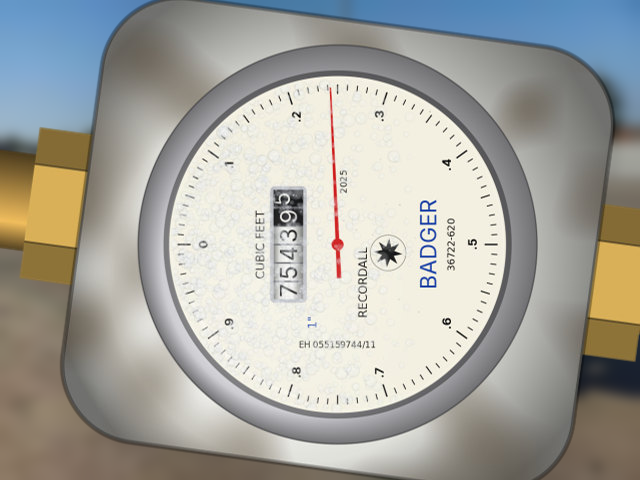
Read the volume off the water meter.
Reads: 754395.24 ft³
